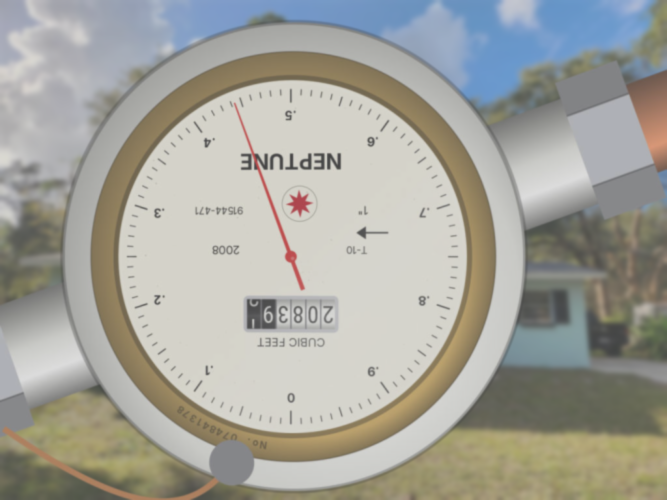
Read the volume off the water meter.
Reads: 208391.44 ft³
